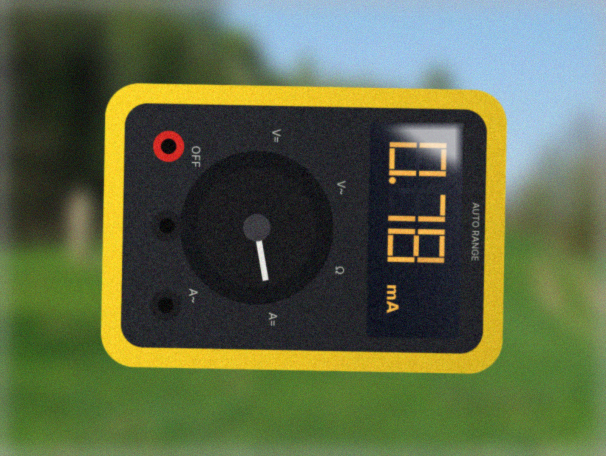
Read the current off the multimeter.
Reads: 0.78 mA
